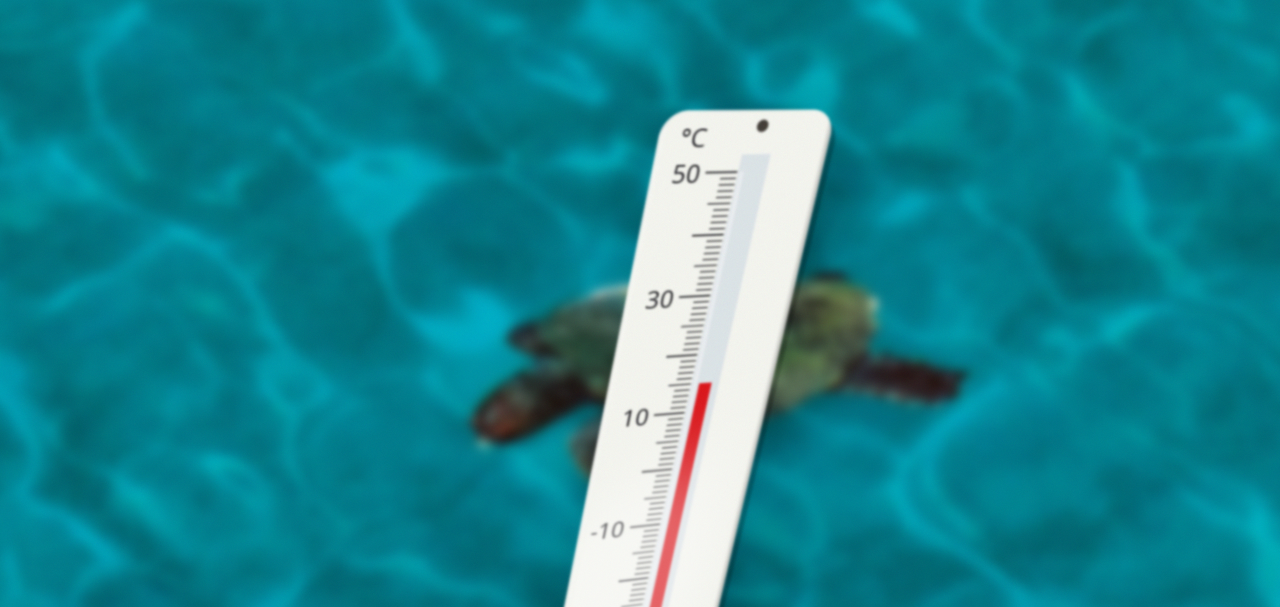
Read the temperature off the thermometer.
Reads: 15 °C
